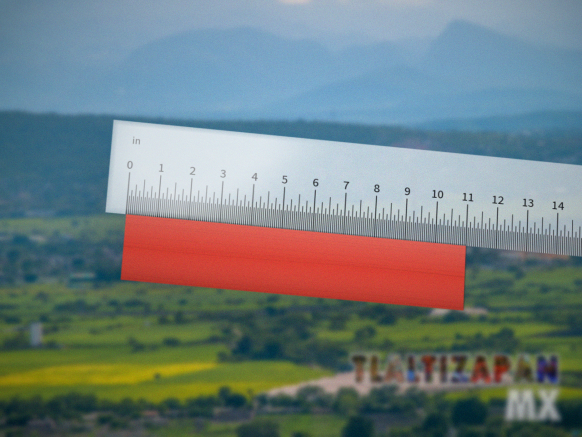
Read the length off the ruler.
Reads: 11 in
